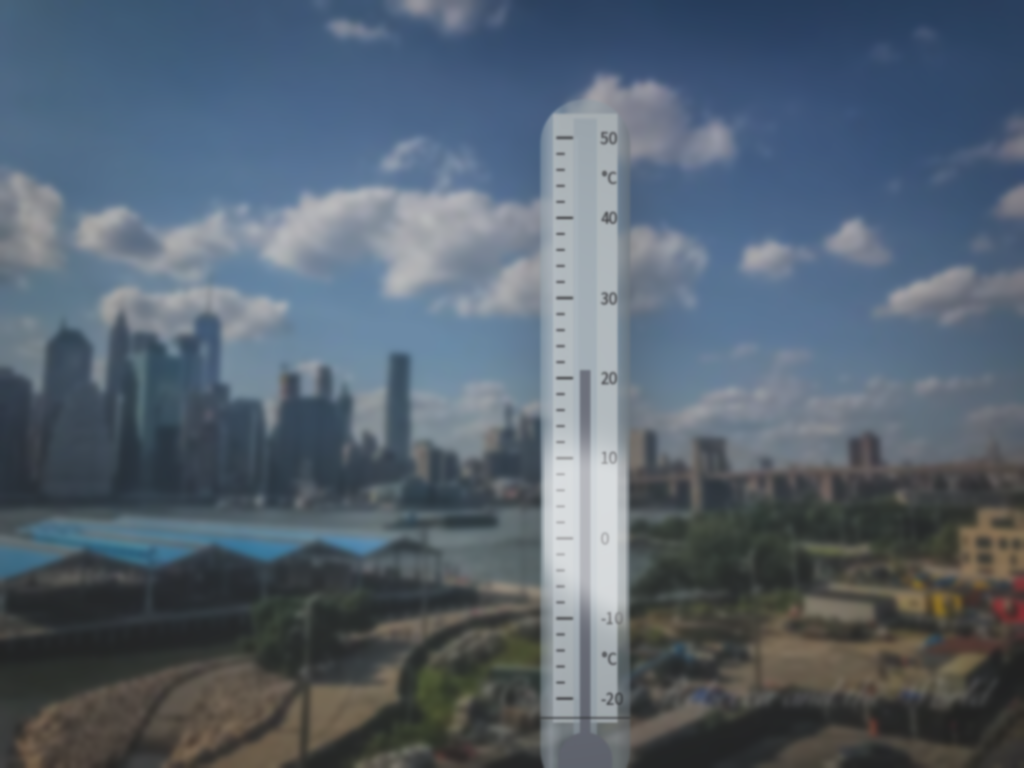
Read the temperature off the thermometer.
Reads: 21 °C
